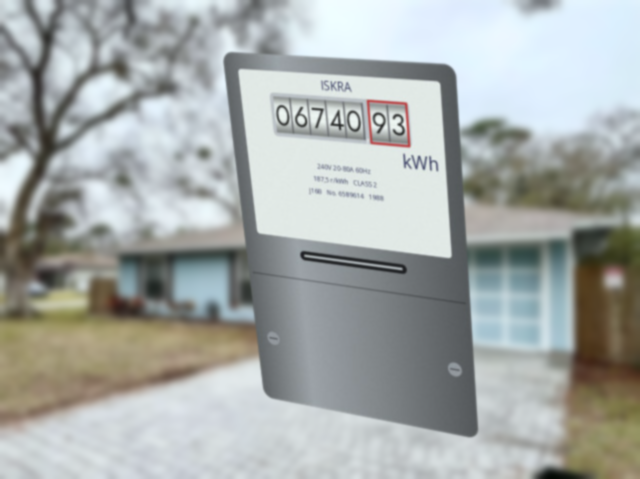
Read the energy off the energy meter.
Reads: 6740.93 kWh
